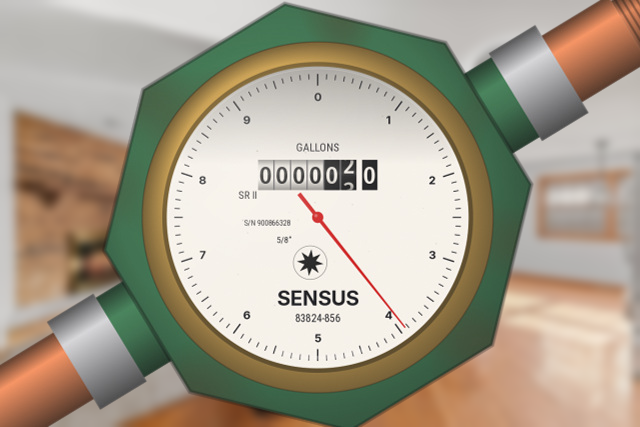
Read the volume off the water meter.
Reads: 23.9 gal
